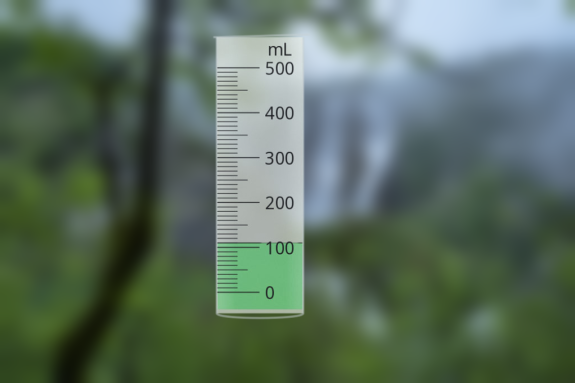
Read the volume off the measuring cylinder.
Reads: 110 mL
